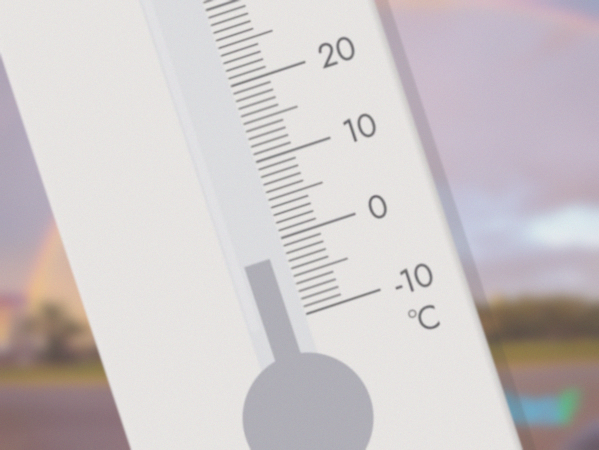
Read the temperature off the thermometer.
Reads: -2 °C
